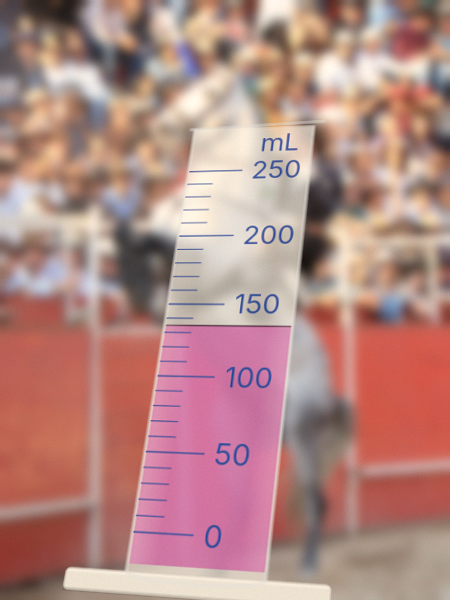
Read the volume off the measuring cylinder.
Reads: 135 mL
